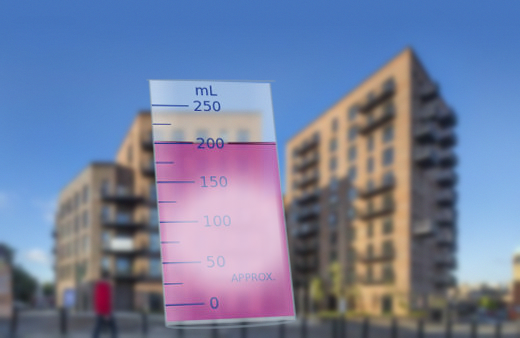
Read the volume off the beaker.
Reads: 200 mL
